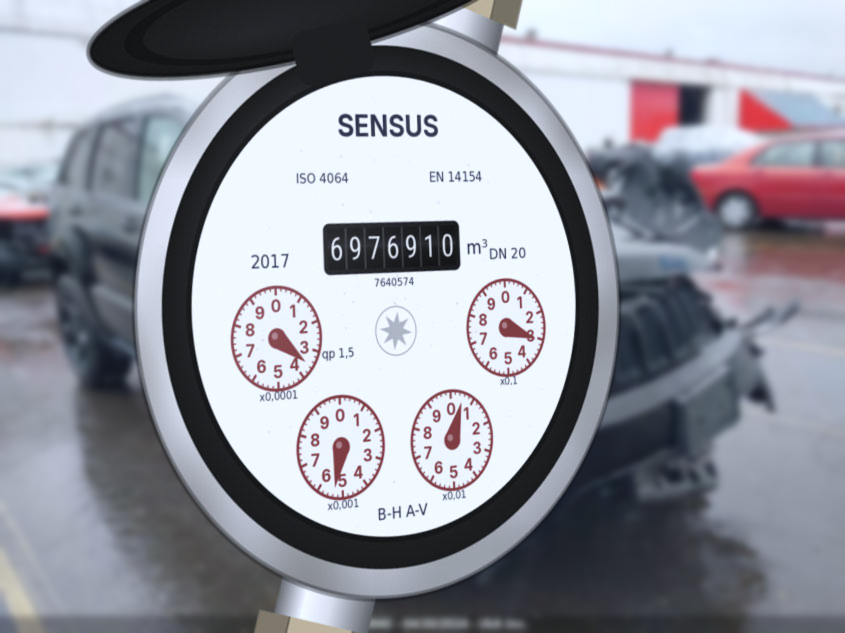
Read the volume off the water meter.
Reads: 6976910.3053 m³
